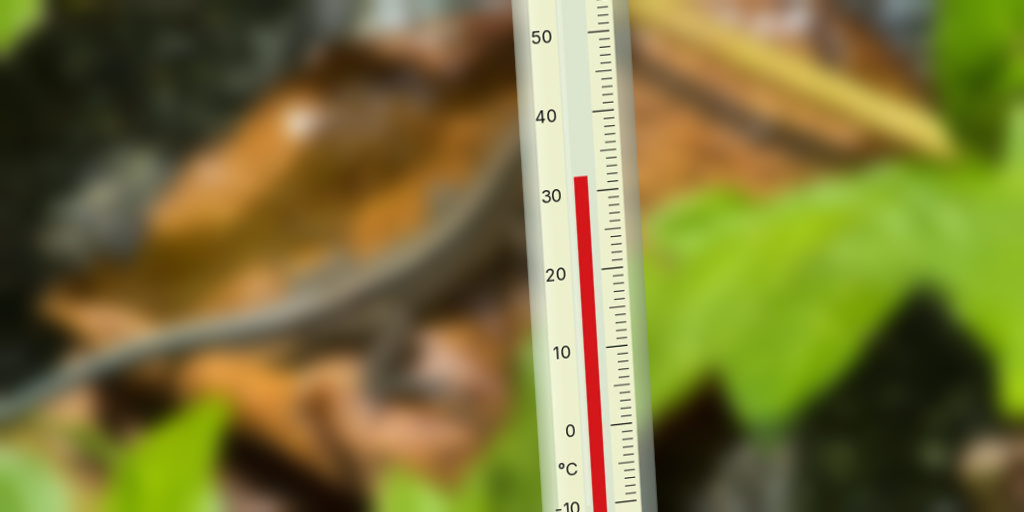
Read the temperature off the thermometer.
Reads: 32 °C
